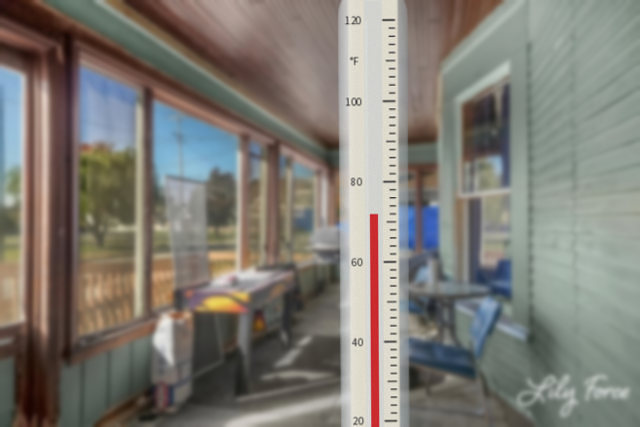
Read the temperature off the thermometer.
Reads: 72 °F
